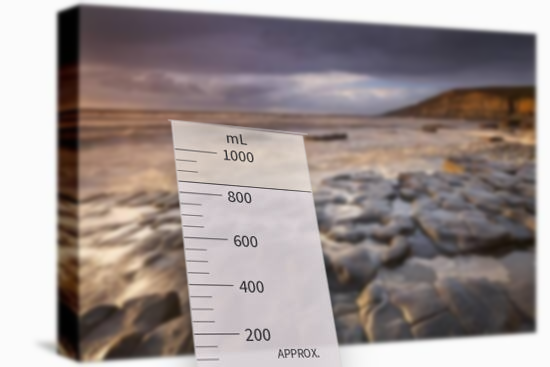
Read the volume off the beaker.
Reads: 850 mL
